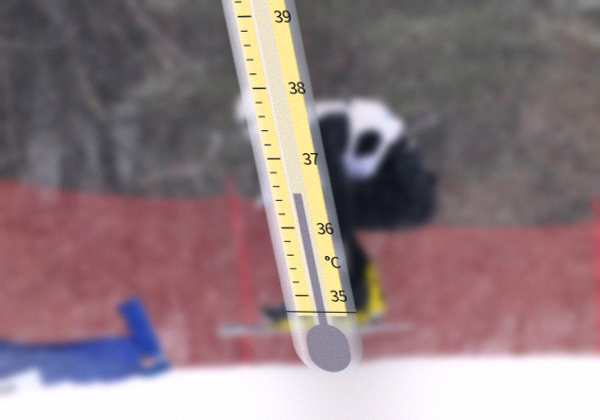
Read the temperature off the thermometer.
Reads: 36.5 °C
